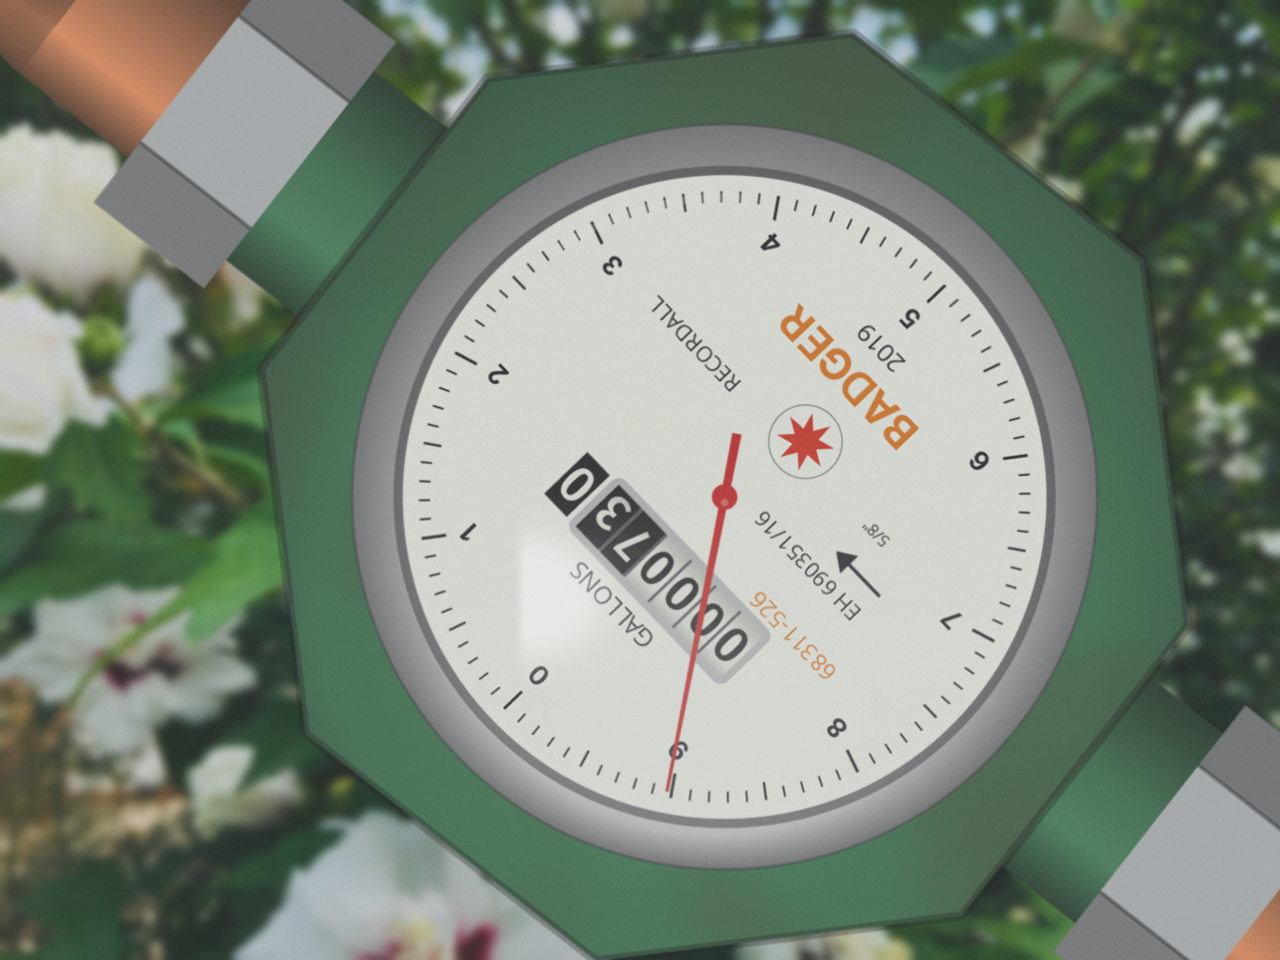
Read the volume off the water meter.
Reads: 729.0 gal
